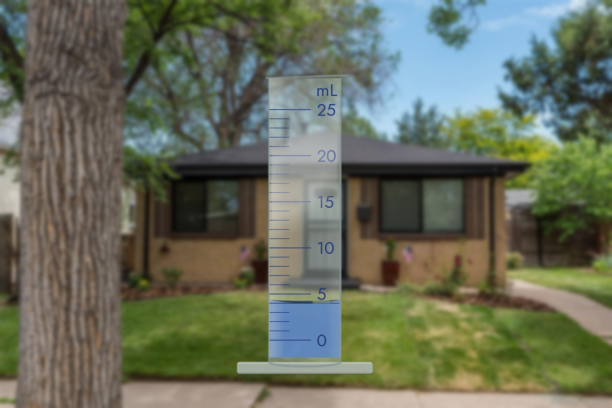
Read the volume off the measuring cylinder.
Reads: 4 mL
